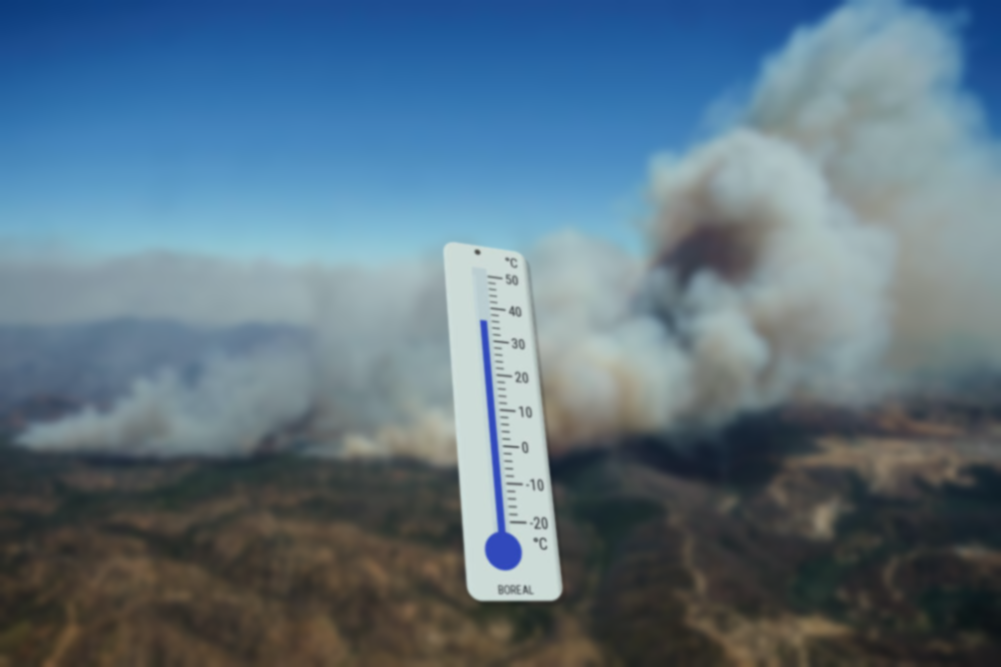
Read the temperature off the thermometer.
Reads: 36 °C
